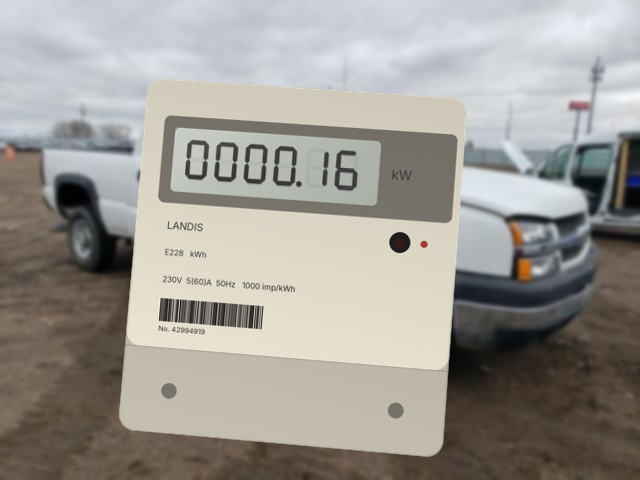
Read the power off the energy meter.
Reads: 0.16 kW
